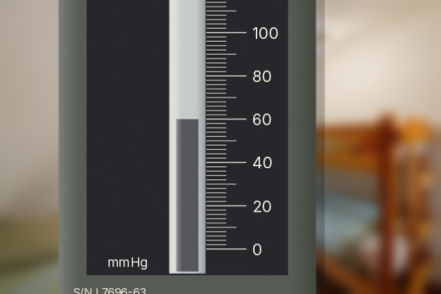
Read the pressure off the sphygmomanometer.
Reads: 60 mmHg
